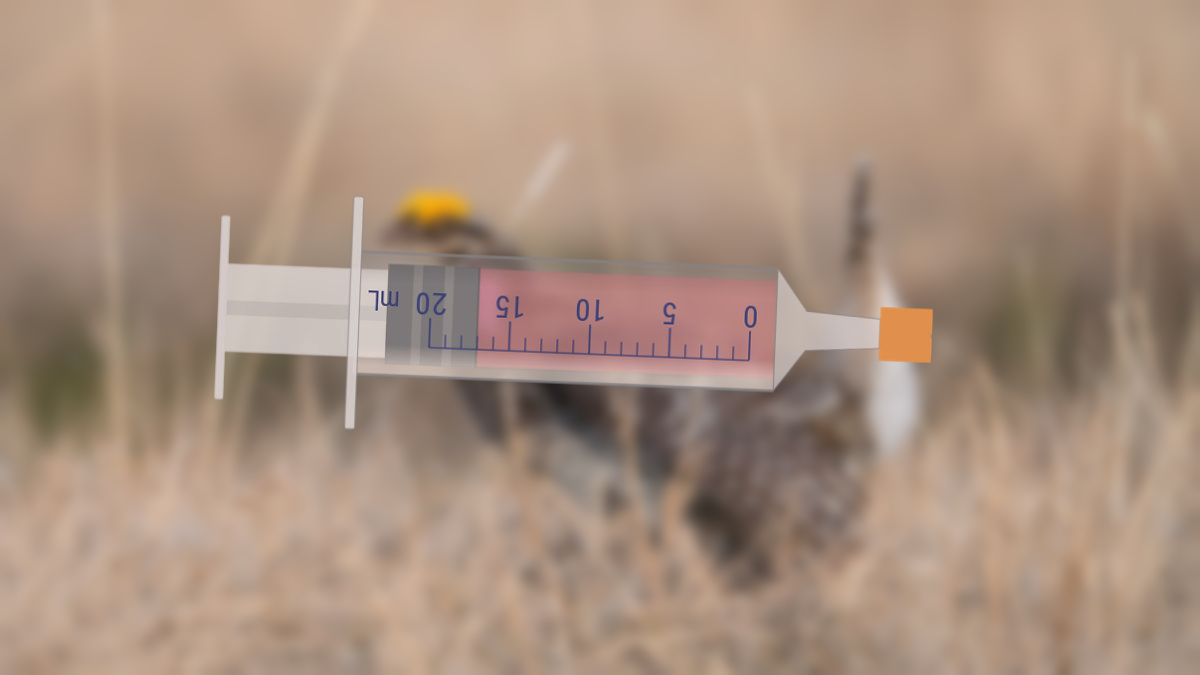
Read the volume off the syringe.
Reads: 17 mL
